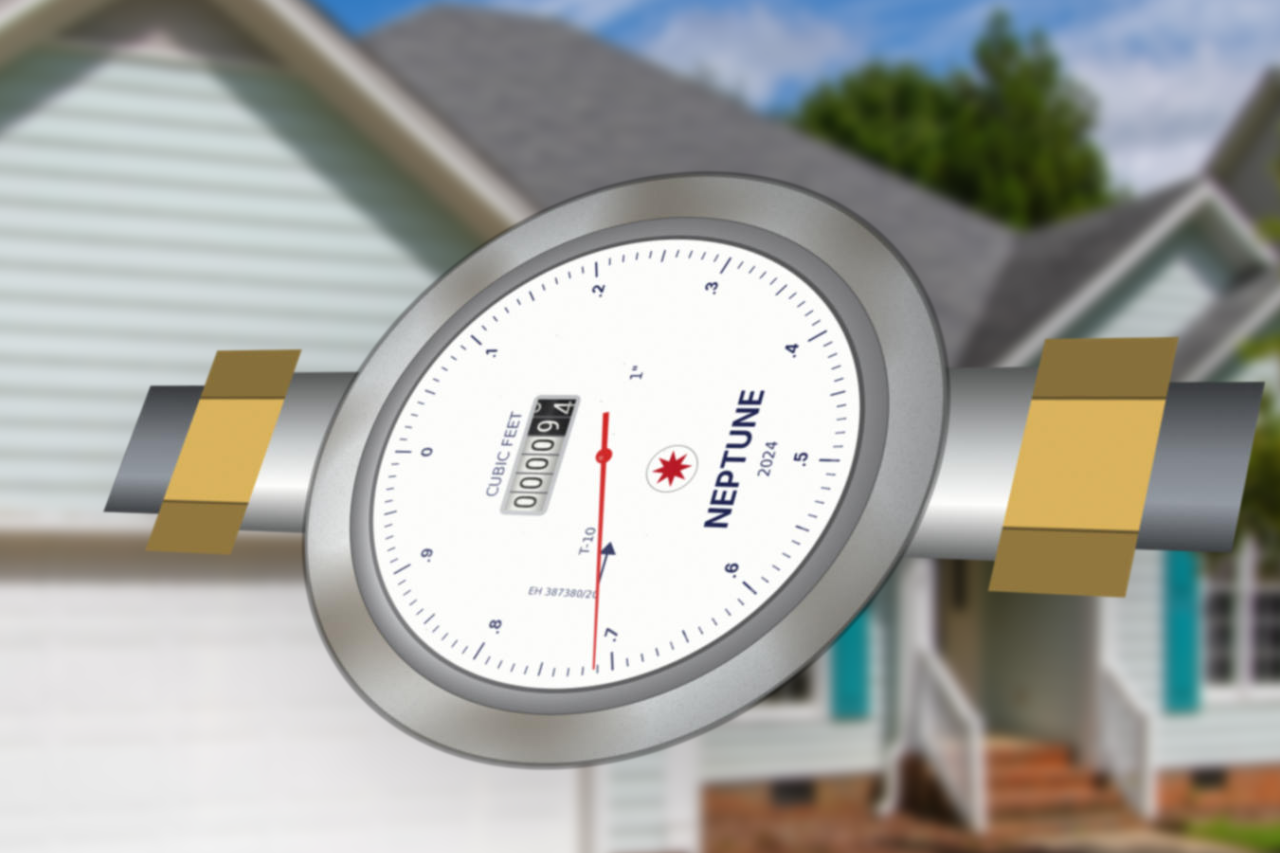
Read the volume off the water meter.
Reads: 93.71 ft³
